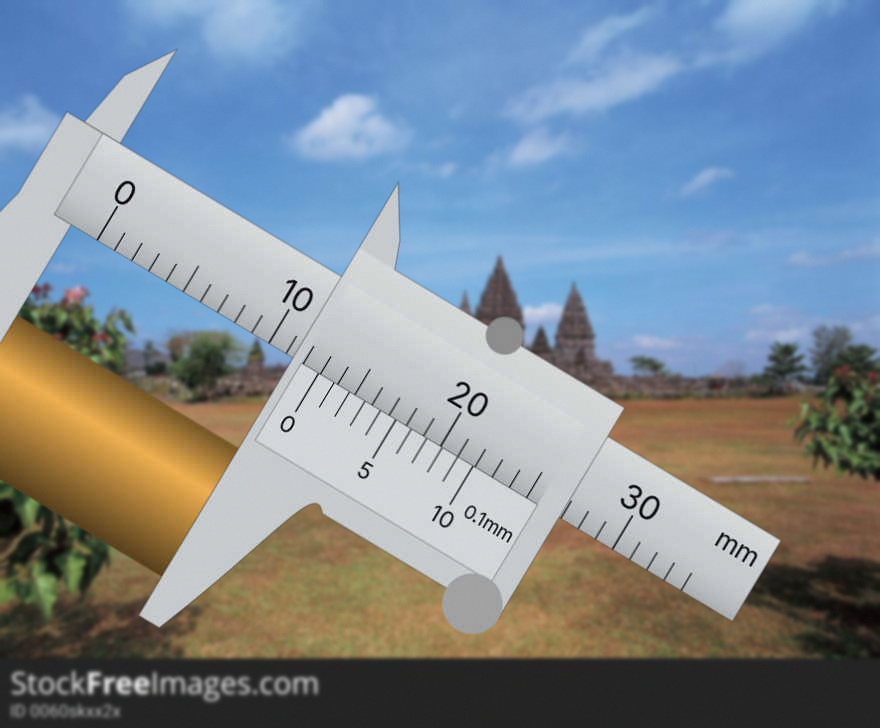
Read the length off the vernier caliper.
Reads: 12.9 mm
